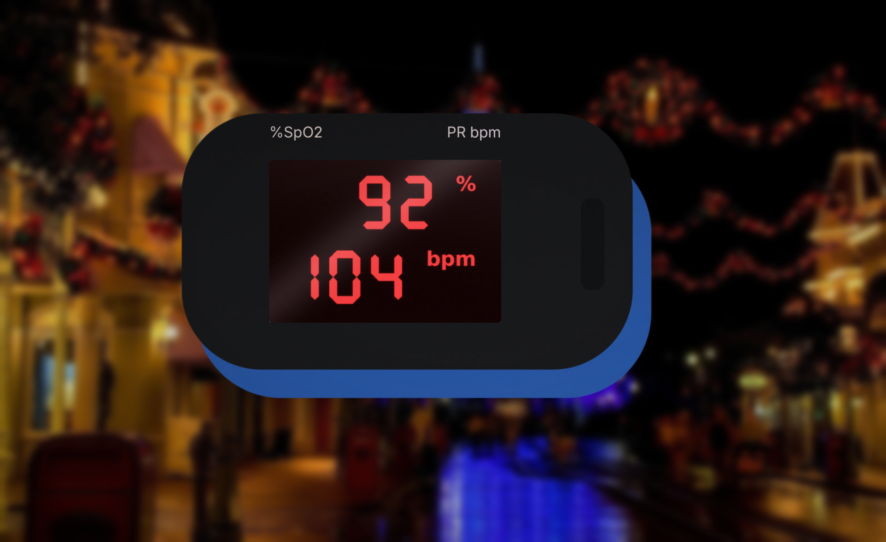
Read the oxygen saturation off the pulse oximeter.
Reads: 92 %
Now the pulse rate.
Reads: 104 bpm
